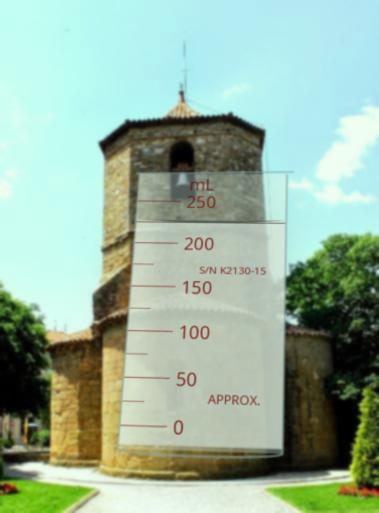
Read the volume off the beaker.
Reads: 225 mL
